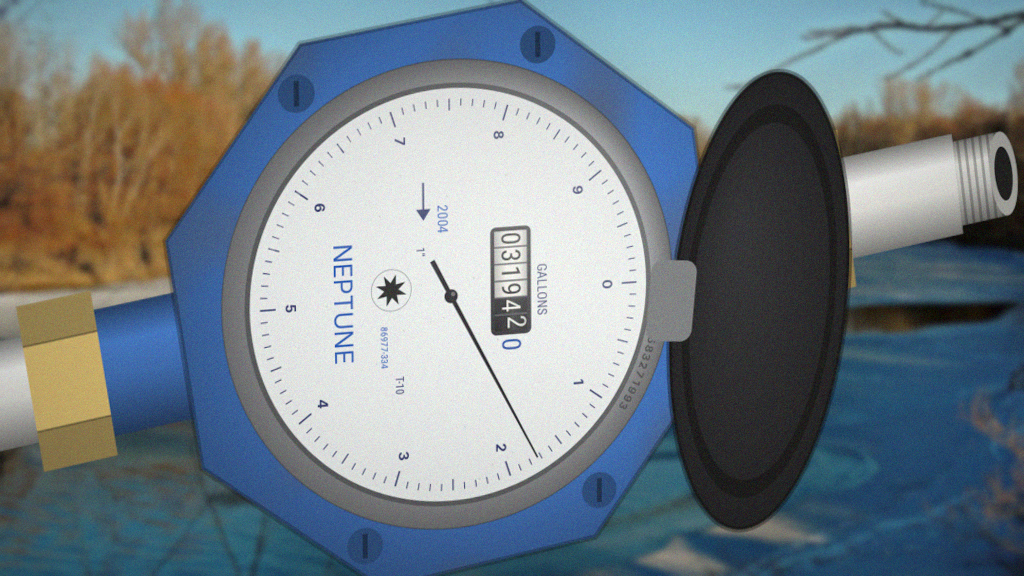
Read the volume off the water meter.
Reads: 319421.7 gal
